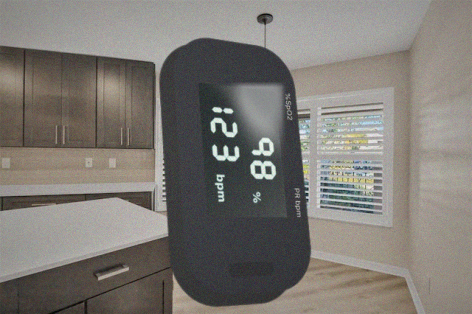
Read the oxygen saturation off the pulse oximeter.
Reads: 98 %
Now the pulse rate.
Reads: 123 bpm
